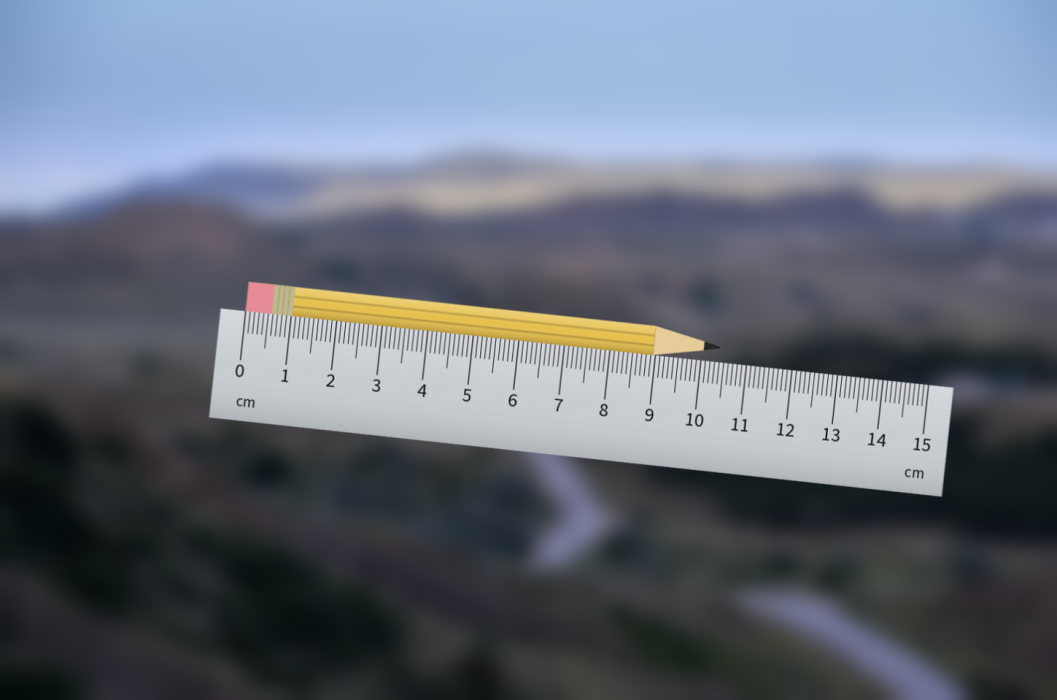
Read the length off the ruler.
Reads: 10.4 cm
